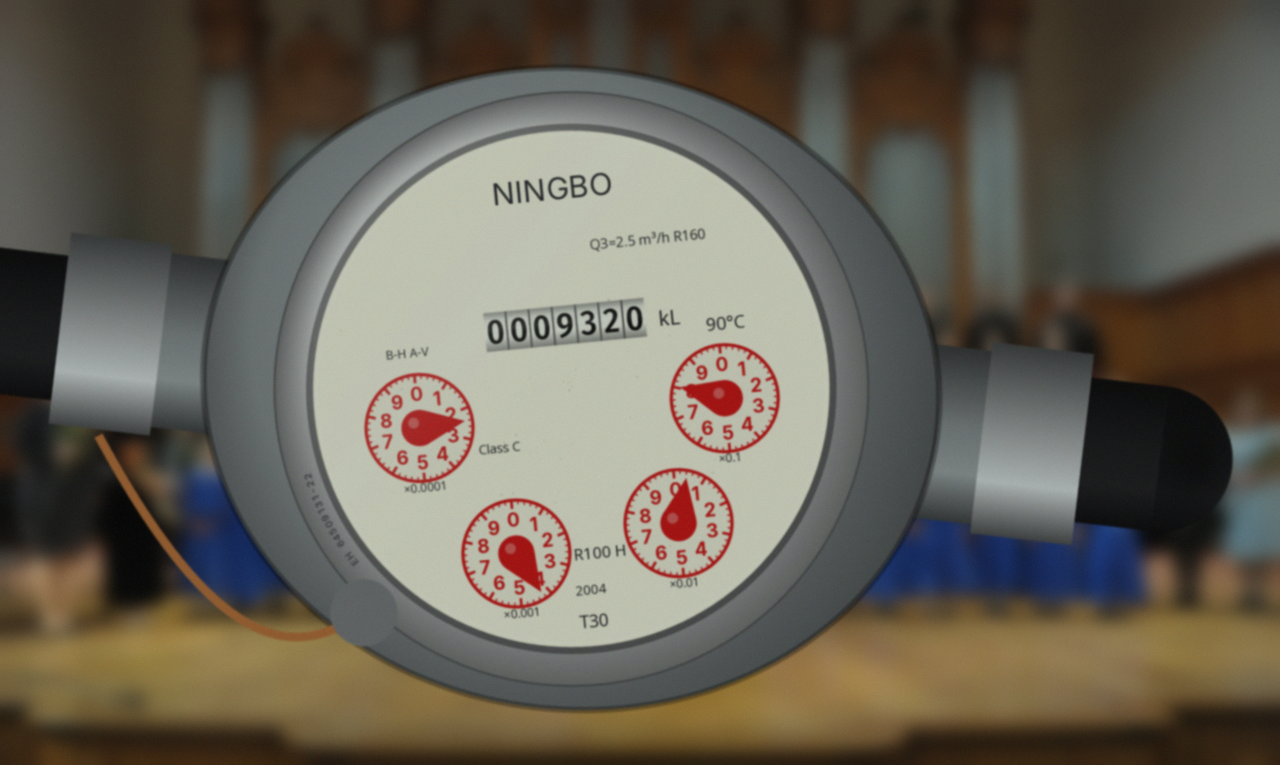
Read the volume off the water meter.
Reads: 9320.8042 kL
